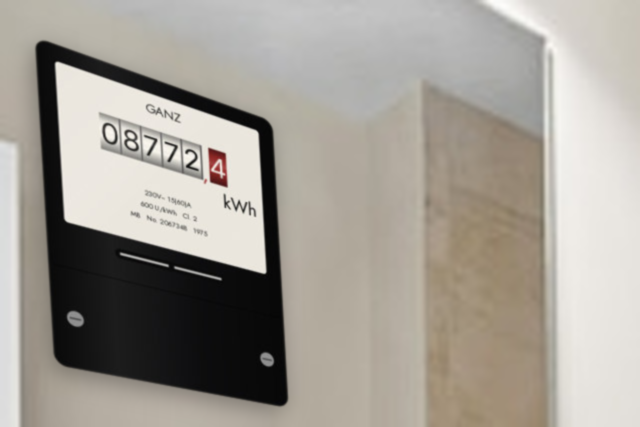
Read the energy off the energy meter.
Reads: 8772.4 kWh
